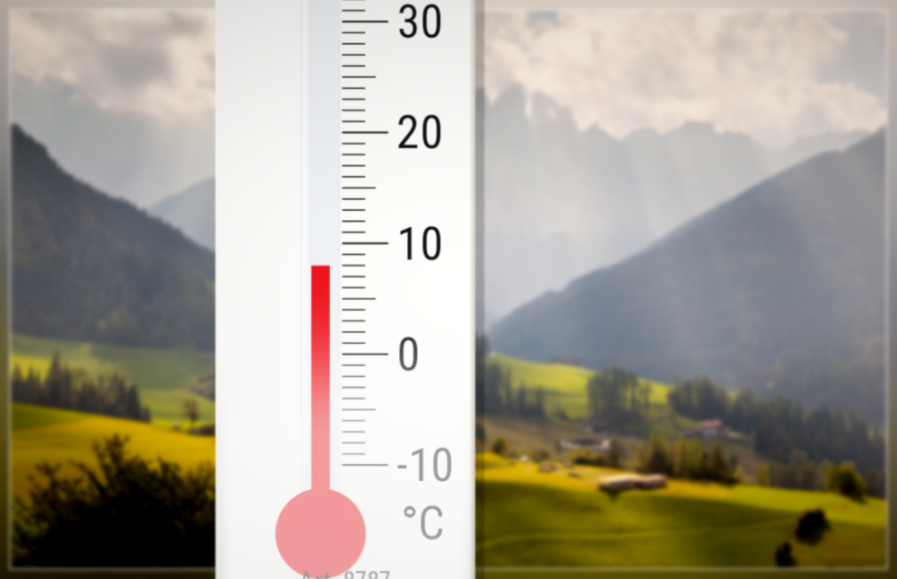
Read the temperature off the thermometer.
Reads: 8 °C
